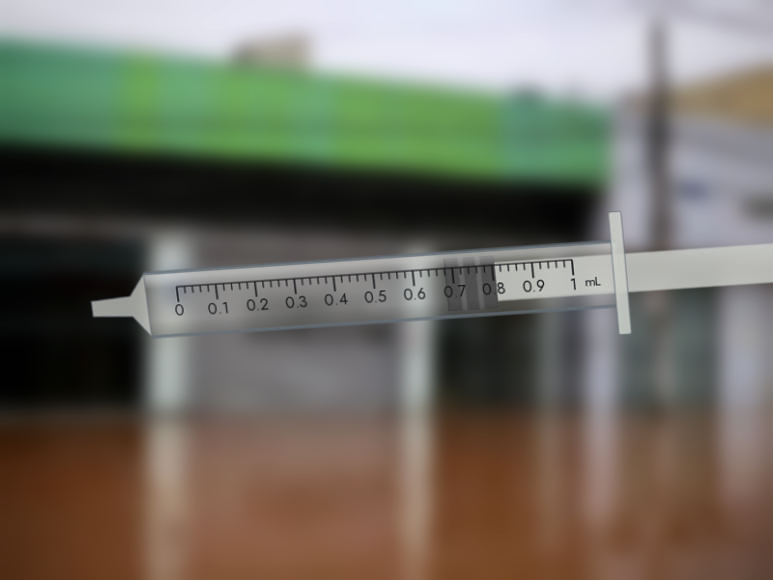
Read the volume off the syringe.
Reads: 0.68 mL
